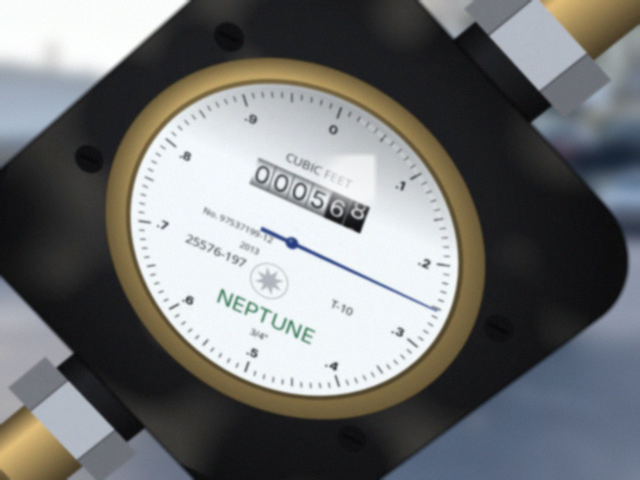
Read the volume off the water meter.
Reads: 568.25 ft³
